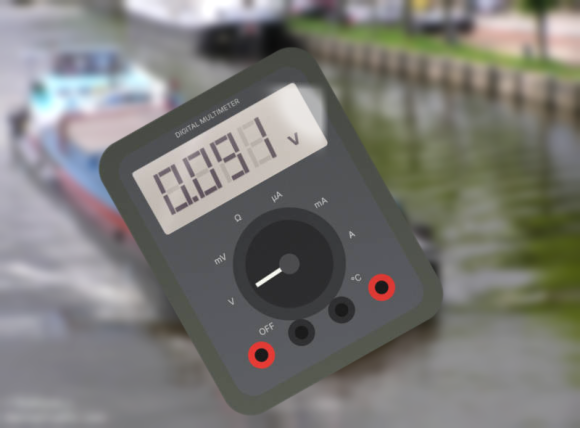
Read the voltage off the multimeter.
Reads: 0.091 V
